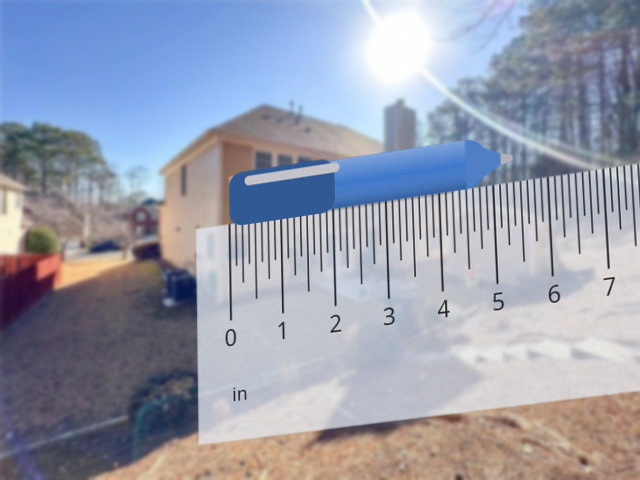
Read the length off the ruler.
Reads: 5.375 in
